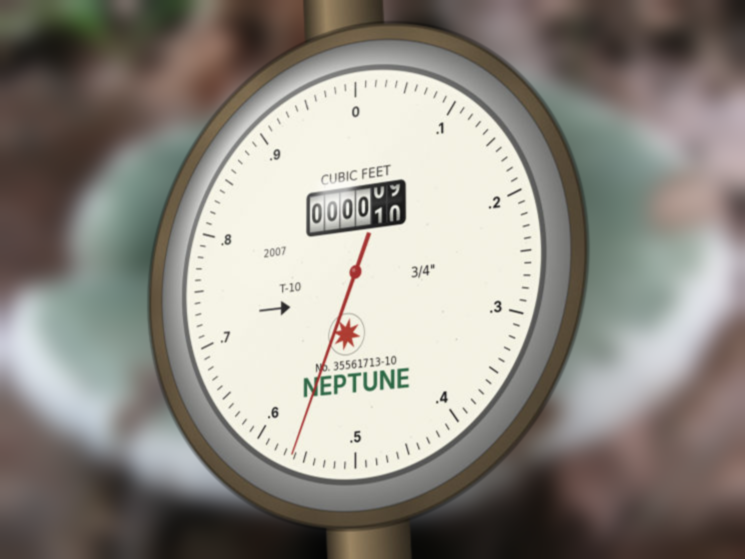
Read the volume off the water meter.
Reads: 9.56 ft³
